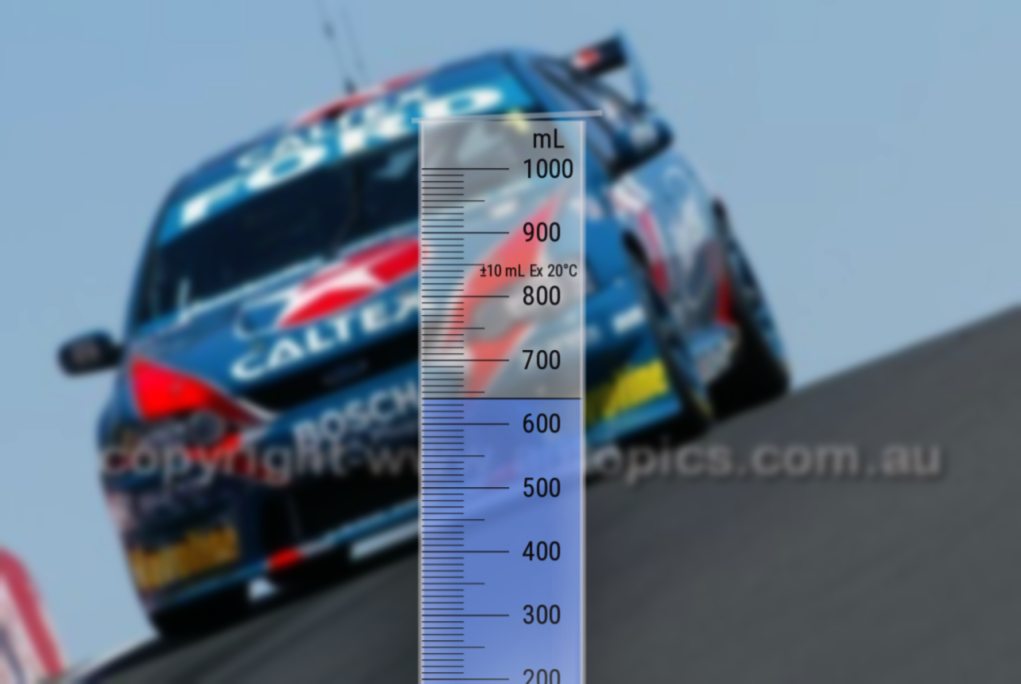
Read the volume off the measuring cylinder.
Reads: 640 mL
